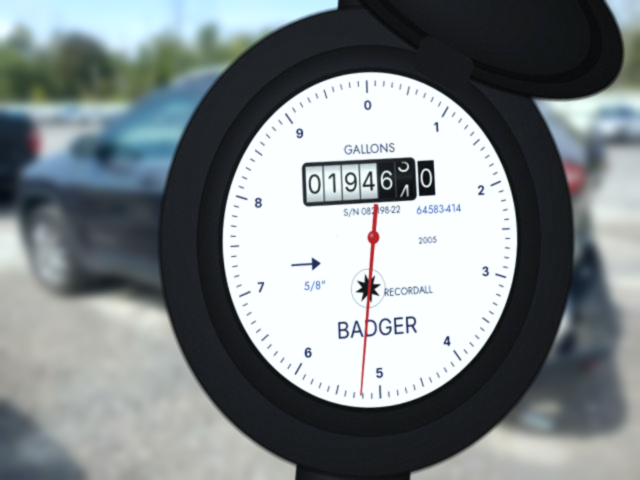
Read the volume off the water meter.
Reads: 194635.2 gal
